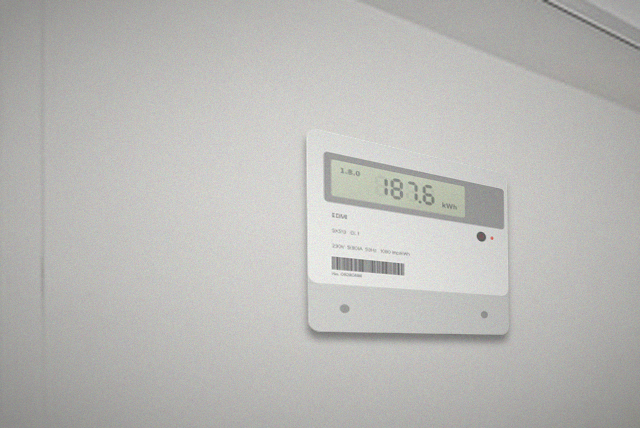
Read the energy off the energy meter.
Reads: 187.6 kWh
